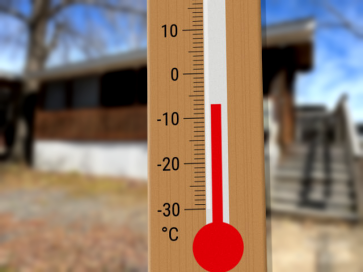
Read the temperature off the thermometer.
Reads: -7 °C
